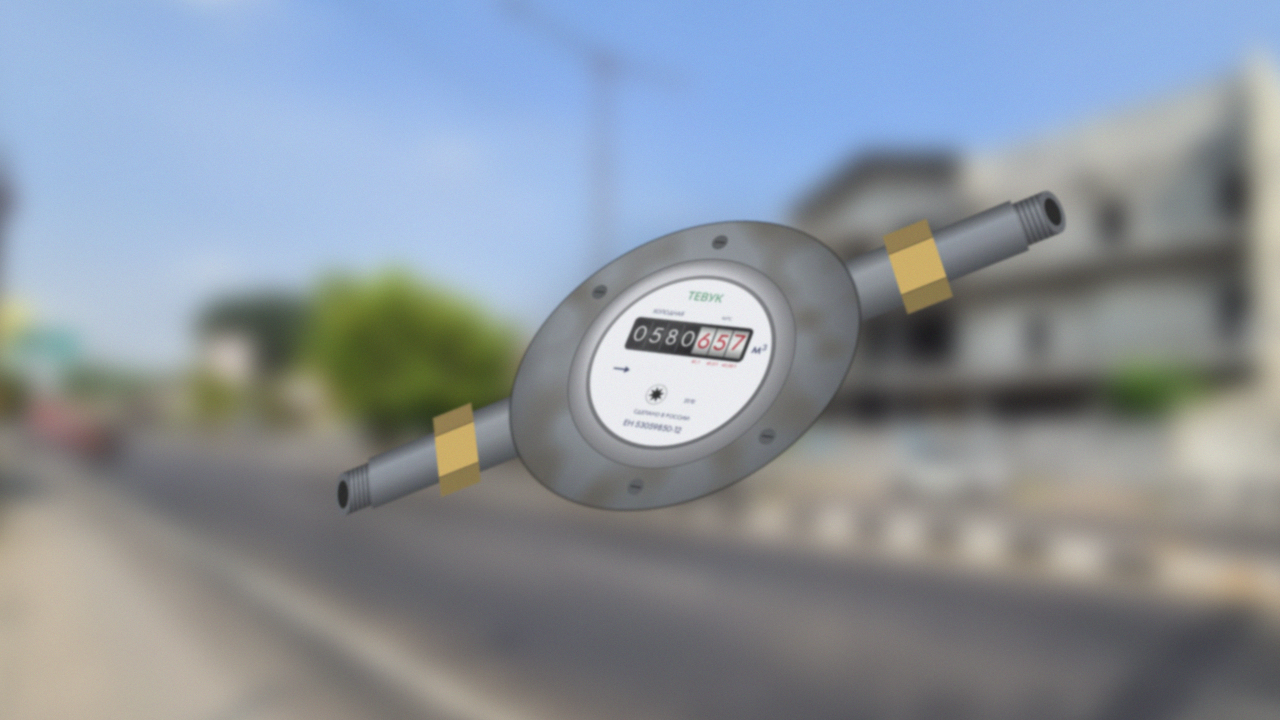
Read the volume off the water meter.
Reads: 580.657 m³
